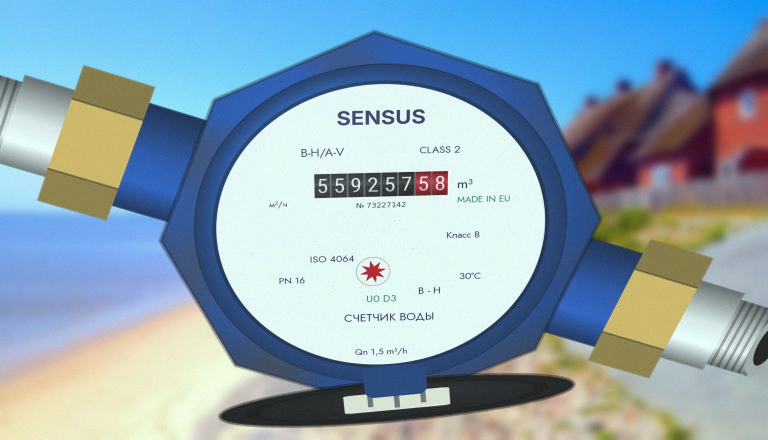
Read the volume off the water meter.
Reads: 559257.58 m³
